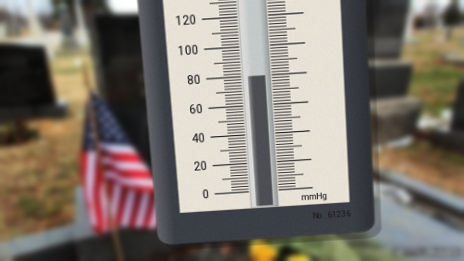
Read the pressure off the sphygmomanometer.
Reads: 80 mmHg
